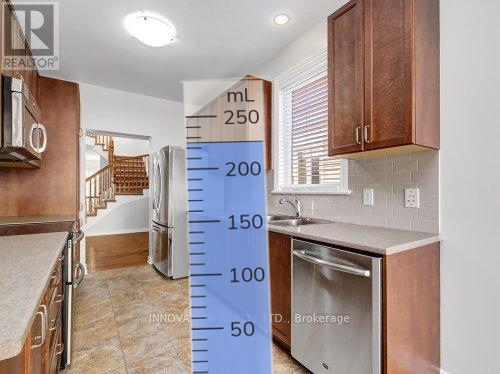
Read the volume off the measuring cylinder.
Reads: 225 mL
